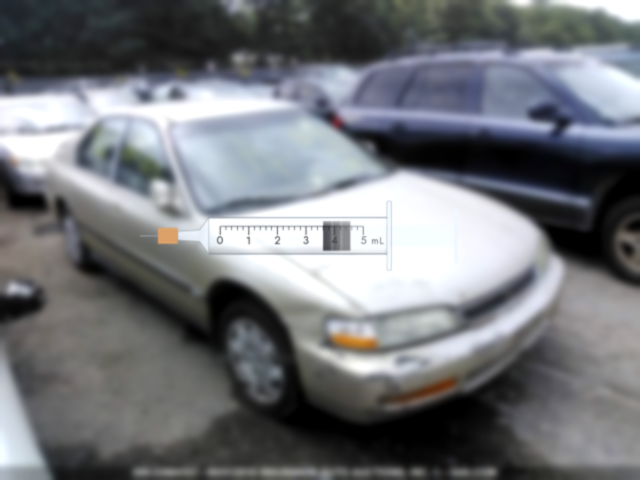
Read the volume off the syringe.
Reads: 3.6 mL
